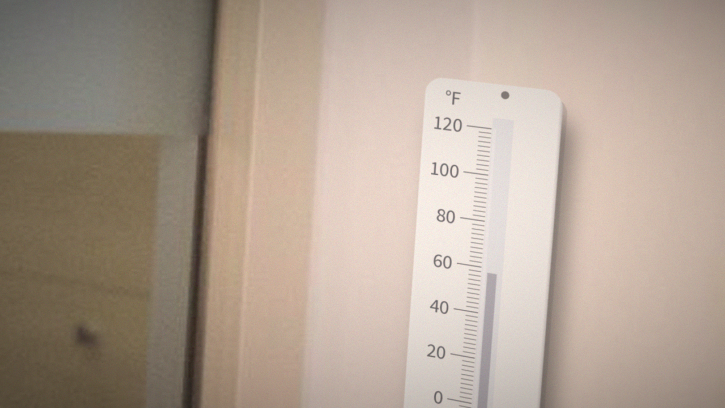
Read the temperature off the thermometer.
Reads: 58 °F
